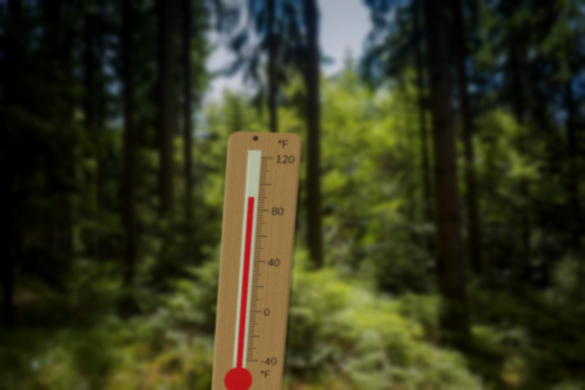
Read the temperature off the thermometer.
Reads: 90 °F
